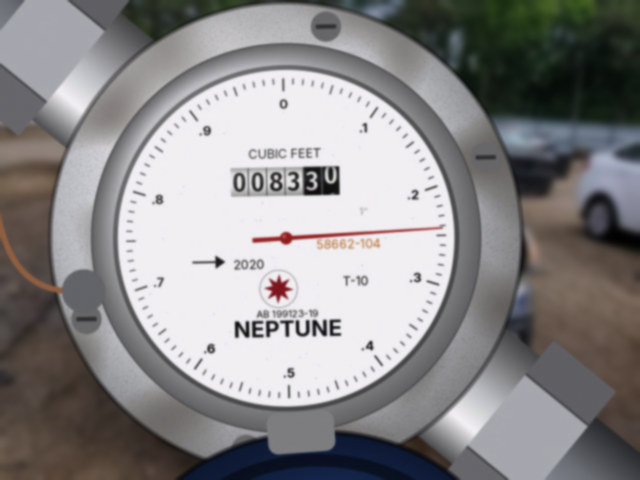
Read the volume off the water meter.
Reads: 8330.24 ft³
